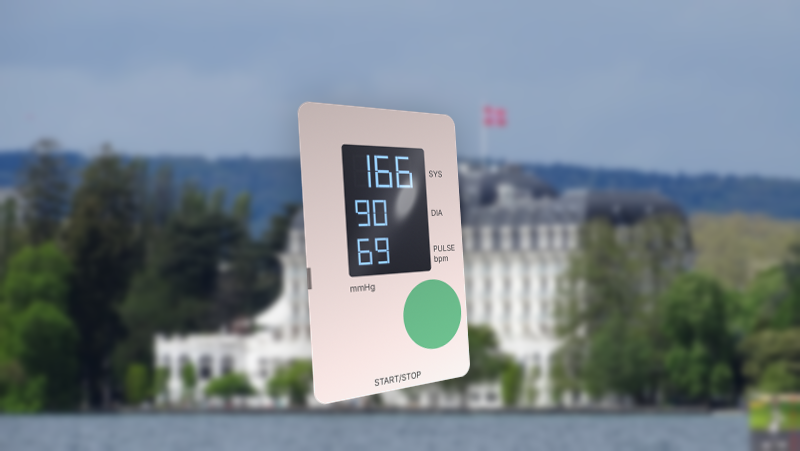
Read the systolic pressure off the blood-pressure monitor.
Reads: 166 mmHg
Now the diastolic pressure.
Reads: 90 mmHg
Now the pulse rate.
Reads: 69 bpm
